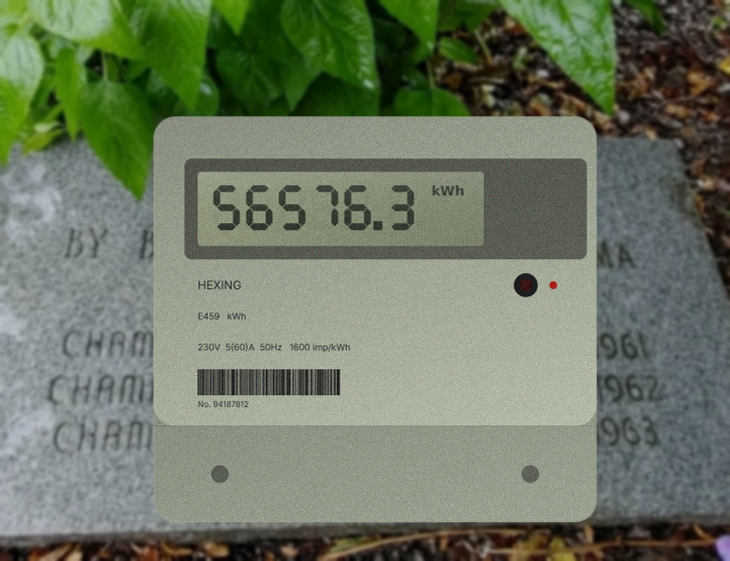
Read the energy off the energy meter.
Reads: 56576.3 kWh
